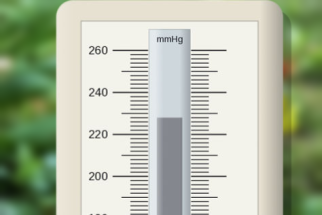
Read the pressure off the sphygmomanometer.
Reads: 228 mmHg
